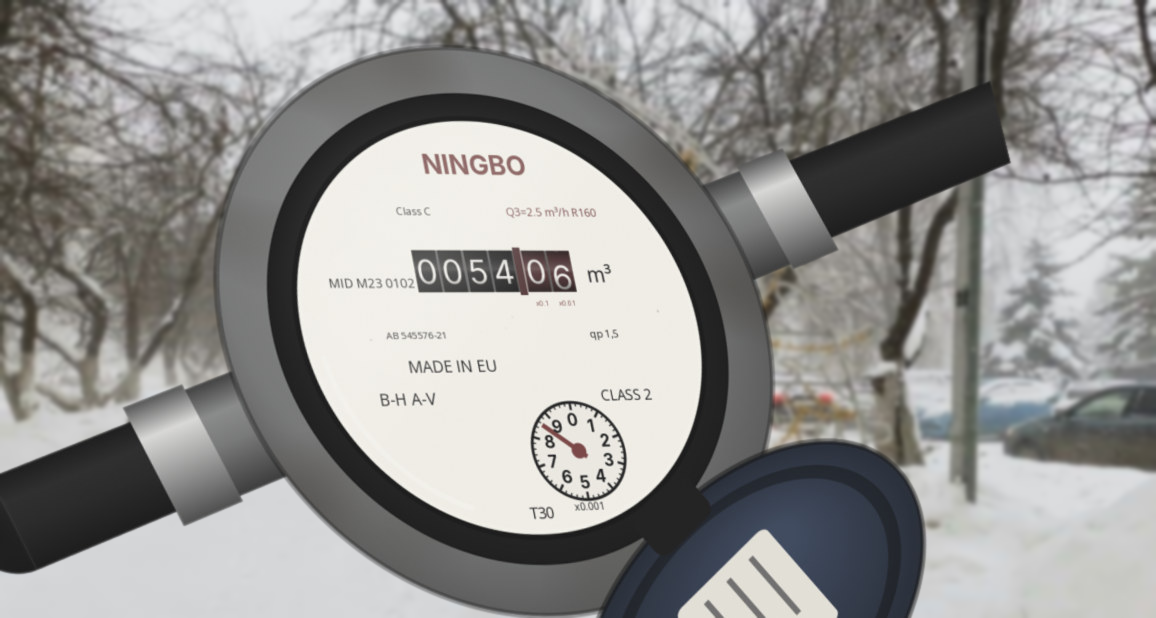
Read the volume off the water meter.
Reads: 54.058 m³
